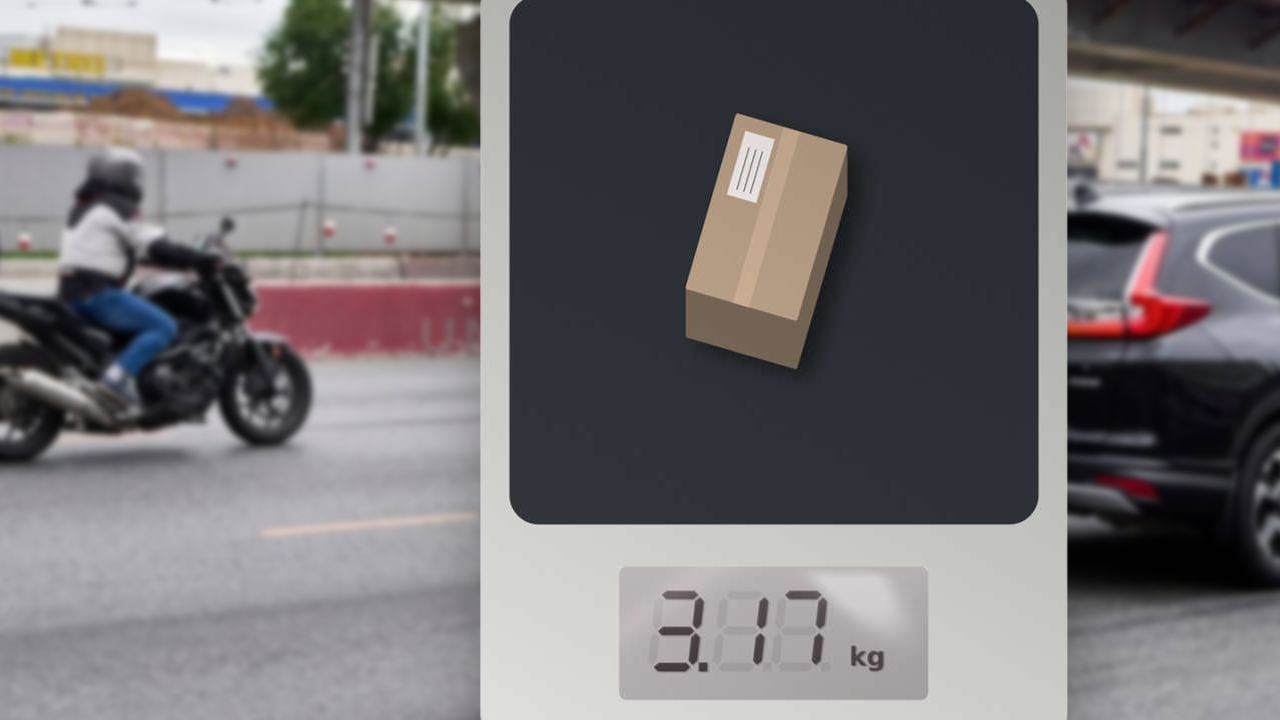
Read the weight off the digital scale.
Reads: 3.17 kg
